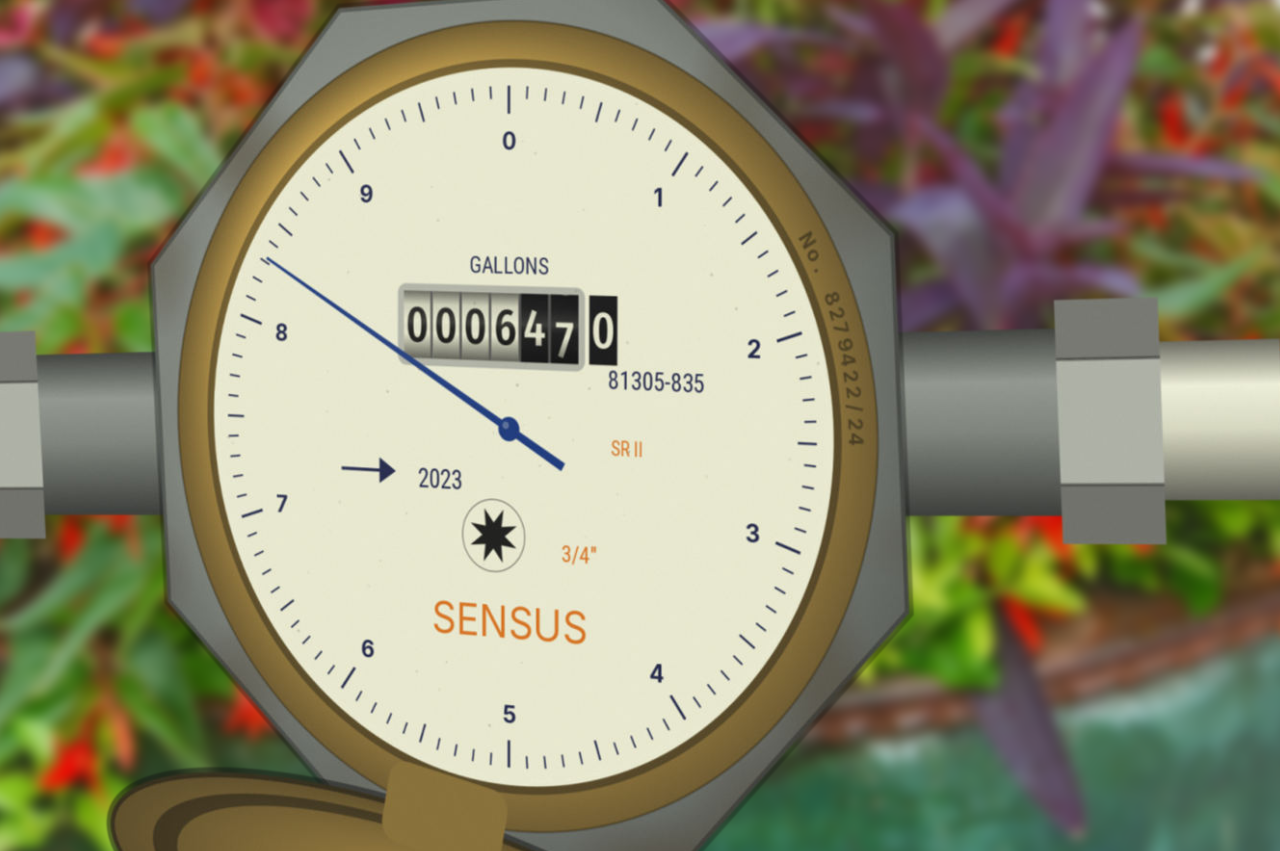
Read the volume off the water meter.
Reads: 6468.3 gal
